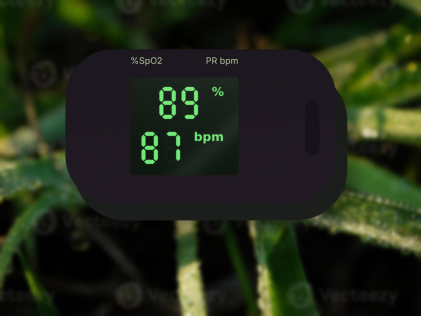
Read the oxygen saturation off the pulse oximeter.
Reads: 89 %
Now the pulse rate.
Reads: 87 bpm
